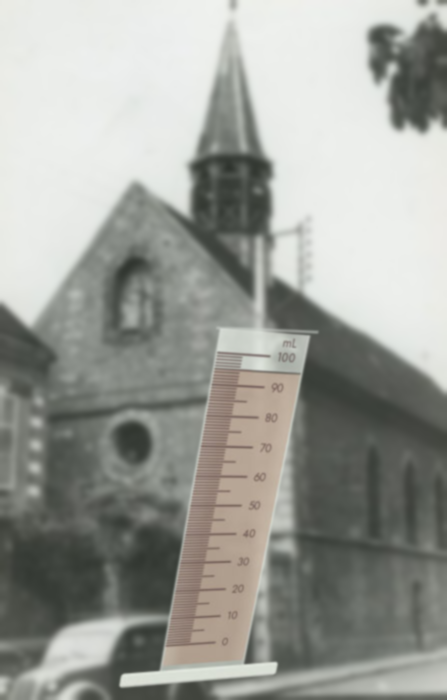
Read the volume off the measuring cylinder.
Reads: 95 mL
